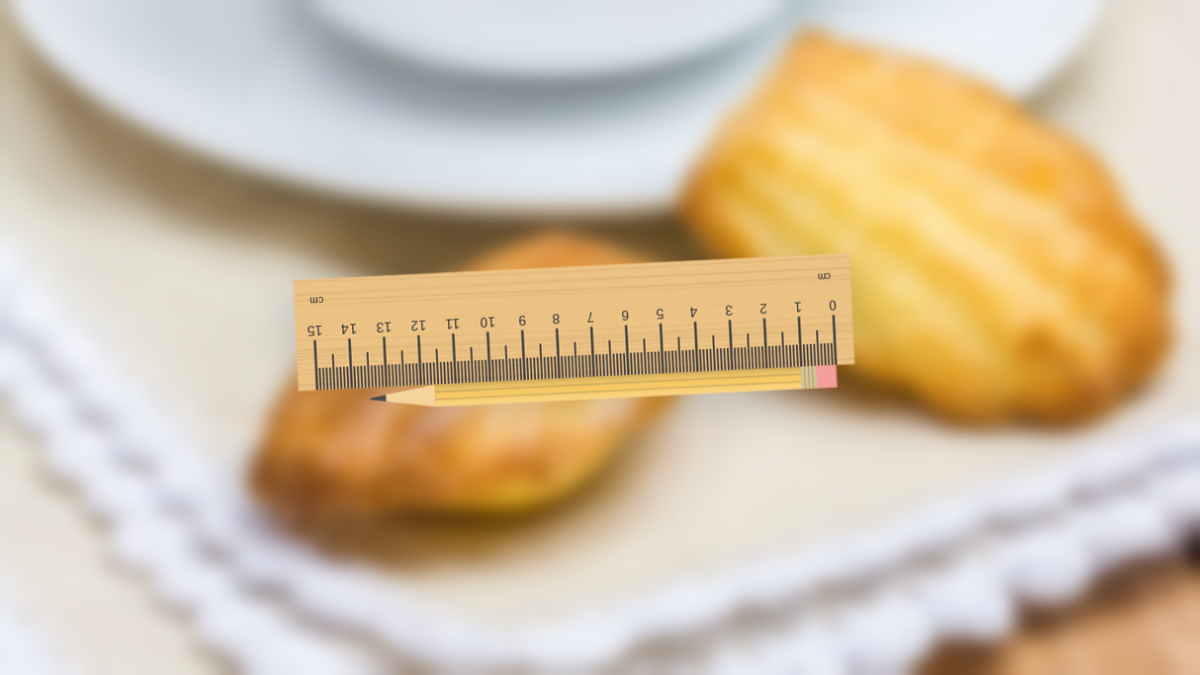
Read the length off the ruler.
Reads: 13.5 cm
